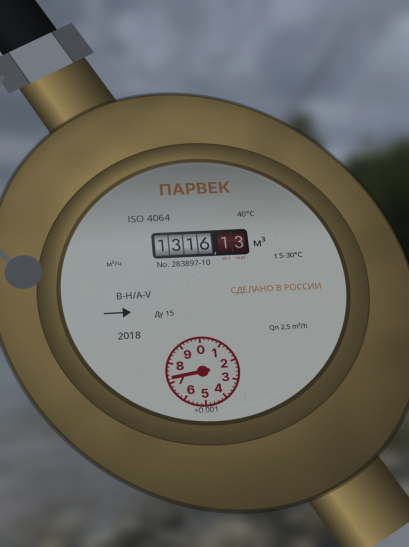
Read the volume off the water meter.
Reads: 1316.137 m³
